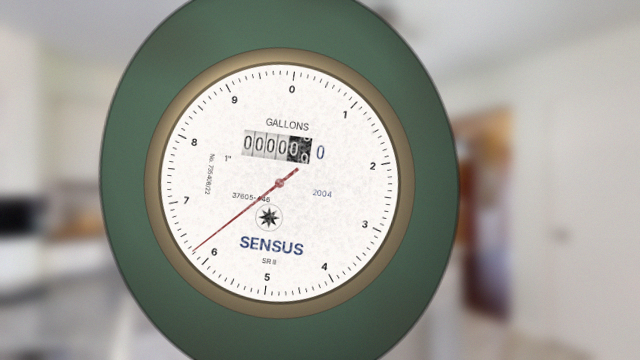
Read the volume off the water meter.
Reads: 86.2 gal
